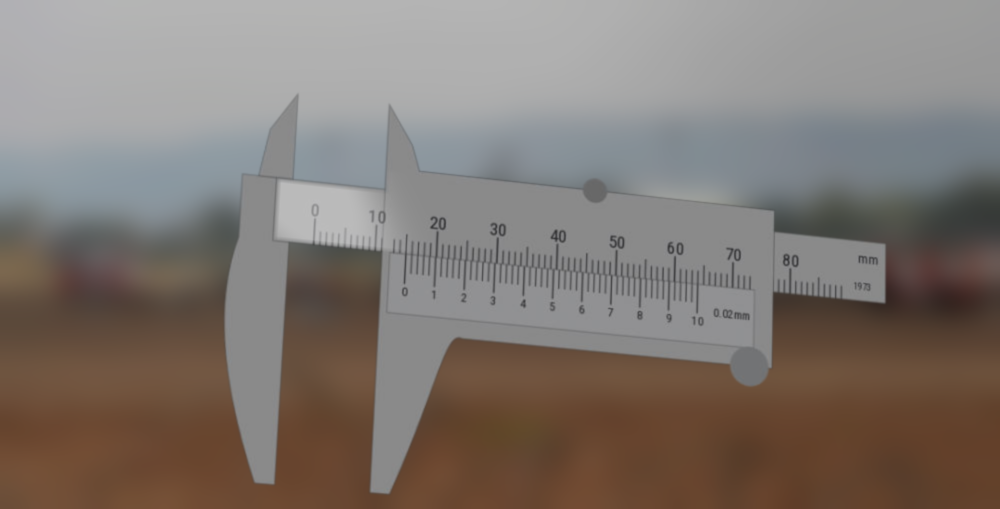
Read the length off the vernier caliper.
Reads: 15.0 mm
